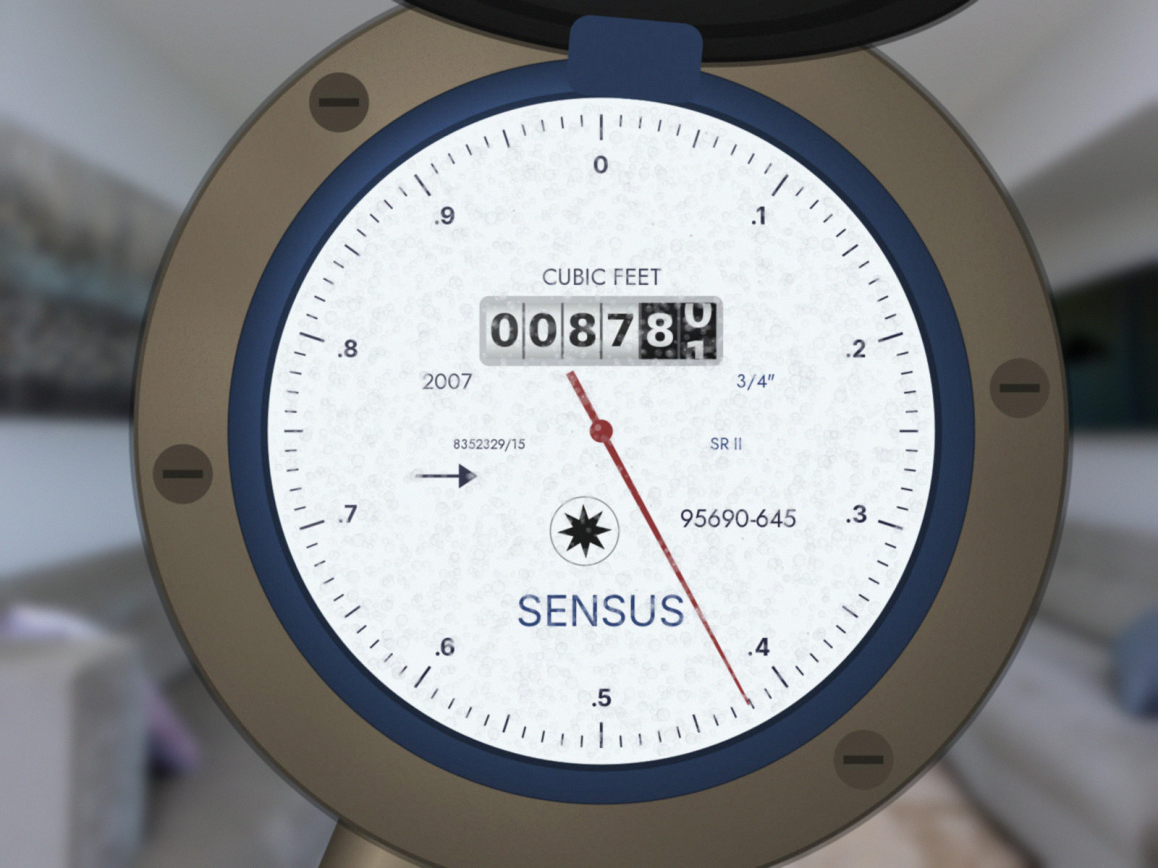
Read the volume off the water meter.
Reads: 8780.42 ft³
